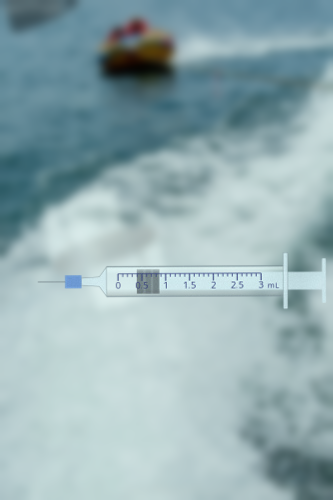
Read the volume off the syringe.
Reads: 0.4 mL
